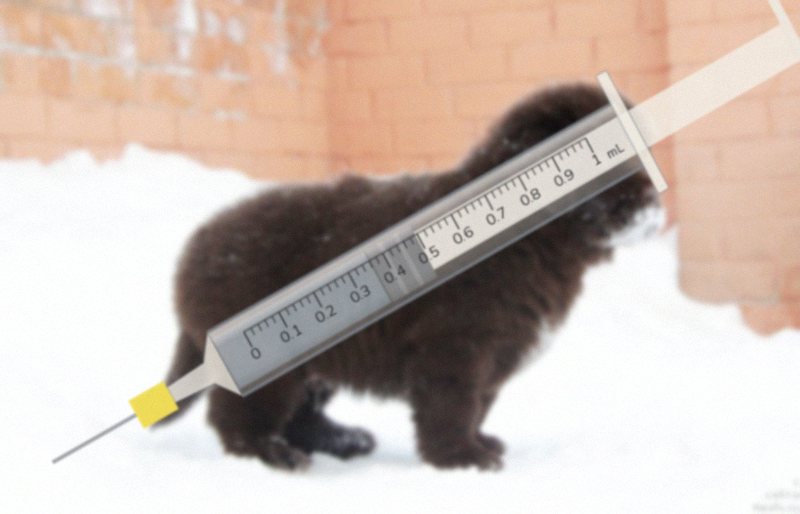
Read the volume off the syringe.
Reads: 0.36 mL
